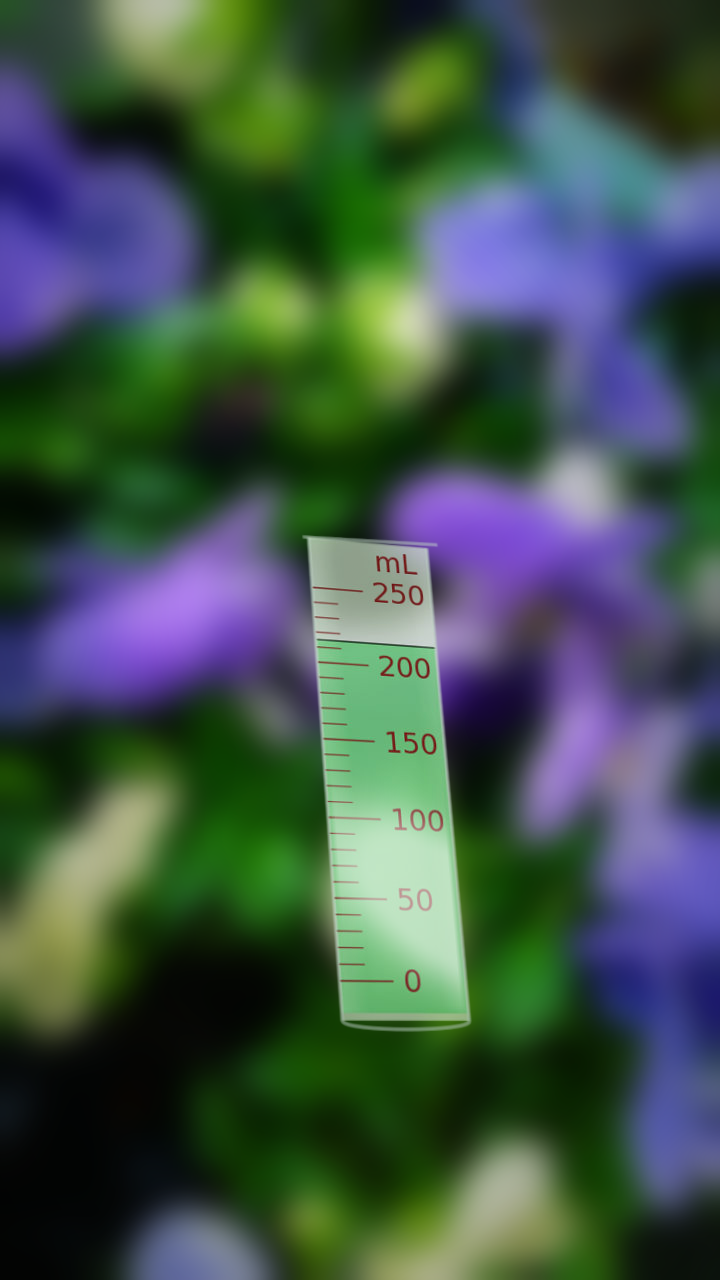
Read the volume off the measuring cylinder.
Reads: 215 mL
